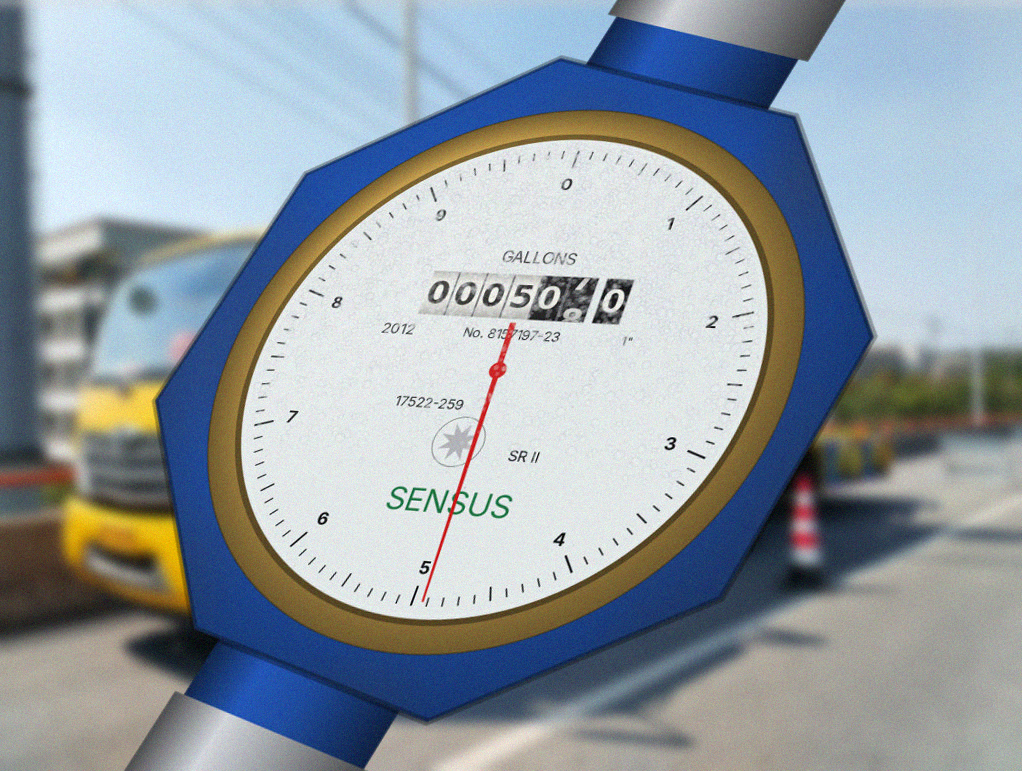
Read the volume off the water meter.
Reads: 5074.9 gal
